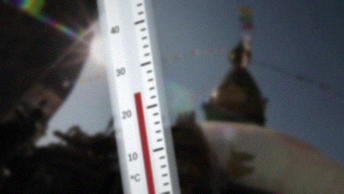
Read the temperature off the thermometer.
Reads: 24 °C
